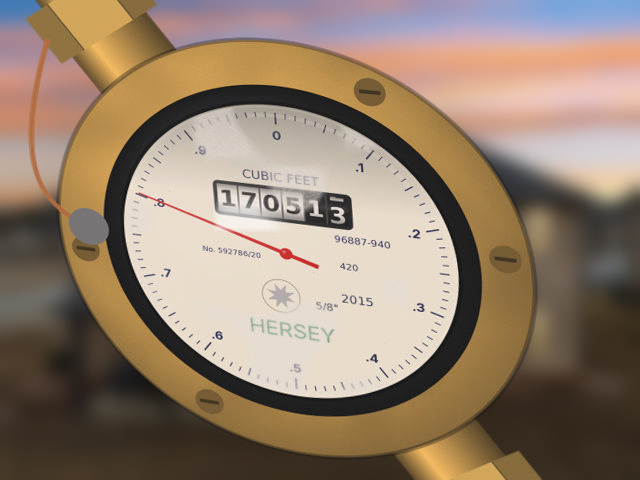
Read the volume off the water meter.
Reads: 170512.80 ft³
